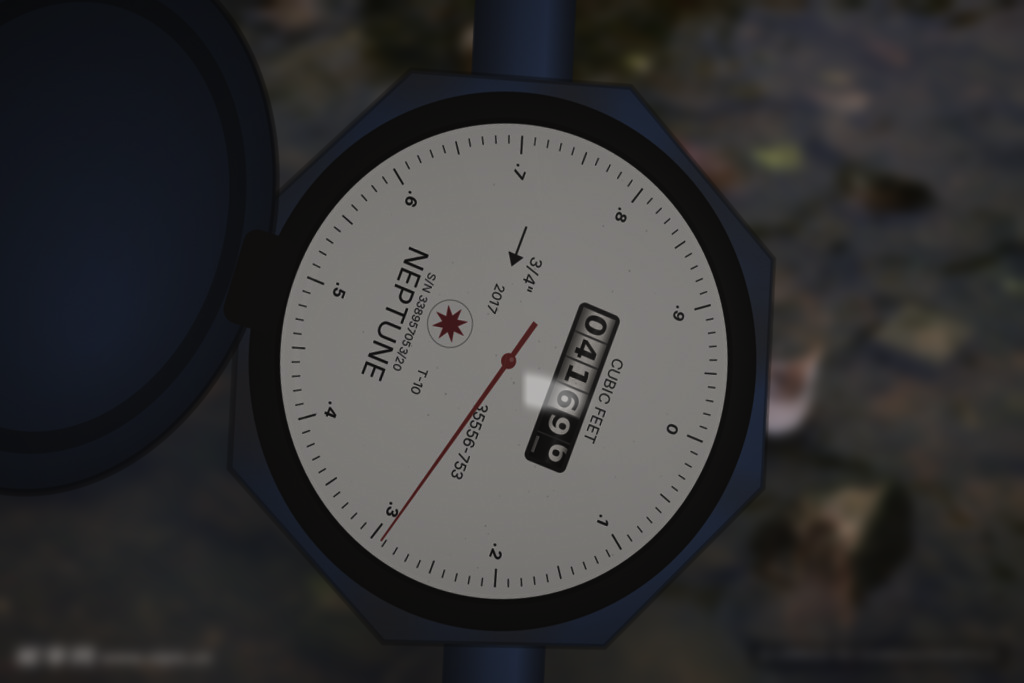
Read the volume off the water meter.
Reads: 41696.29 ft³
